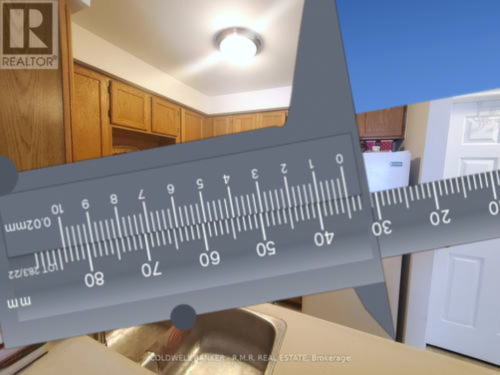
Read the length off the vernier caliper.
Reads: 35.0 mm
